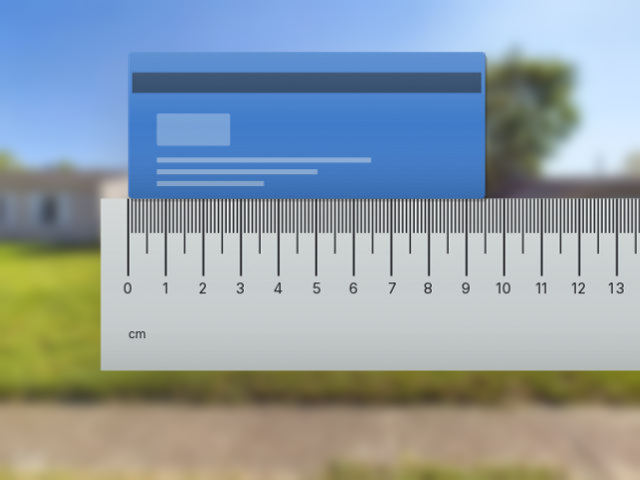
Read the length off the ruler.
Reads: 9.5 cm
